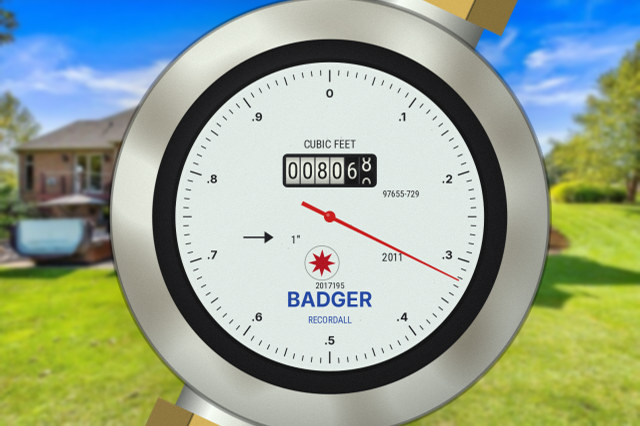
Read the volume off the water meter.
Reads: 8068.32 ft³
